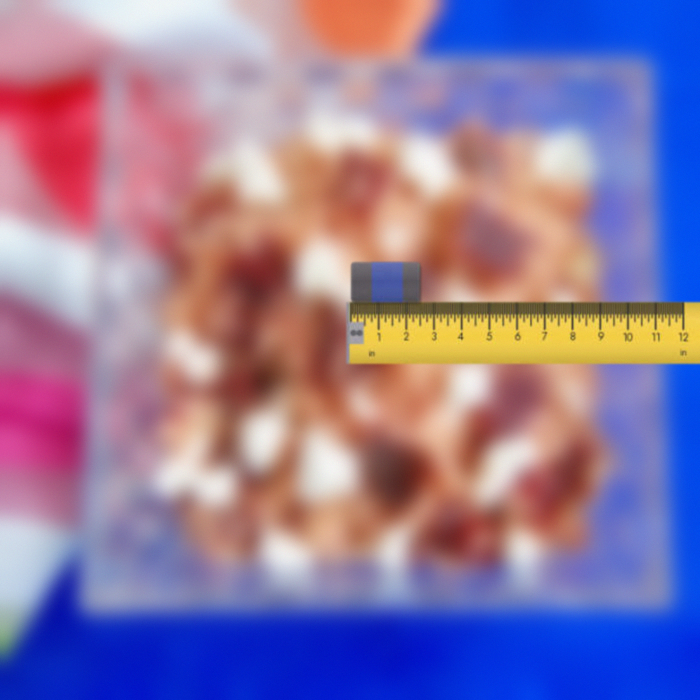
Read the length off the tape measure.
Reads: 2.5 in
